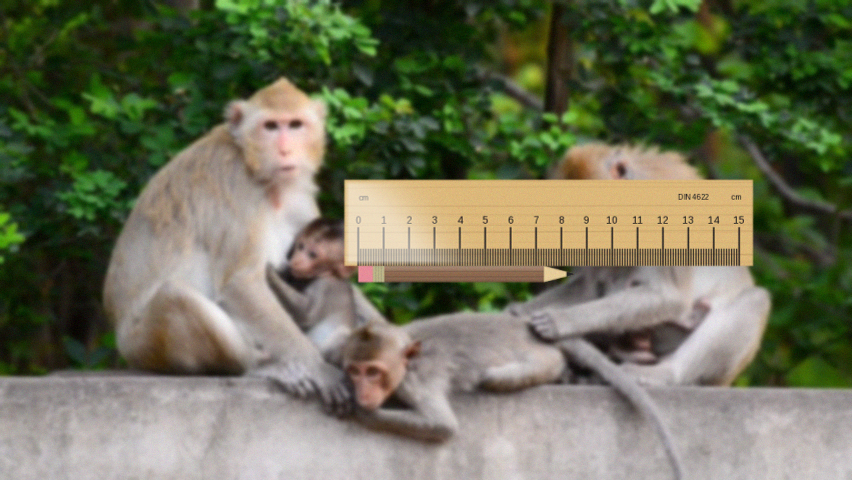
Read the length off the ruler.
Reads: 8.5 cm
